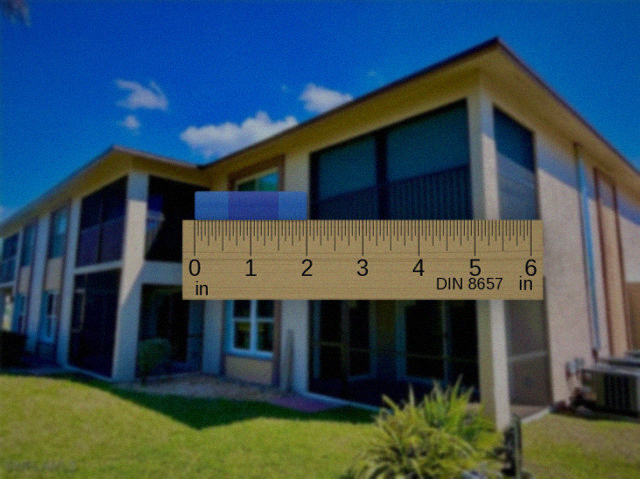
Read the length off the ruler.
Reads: 2 in
